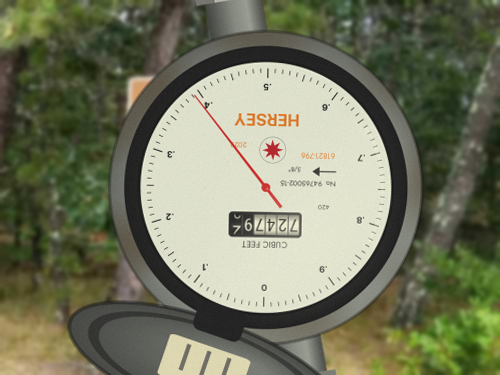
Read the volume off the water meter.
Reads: 724792.39 ft³
